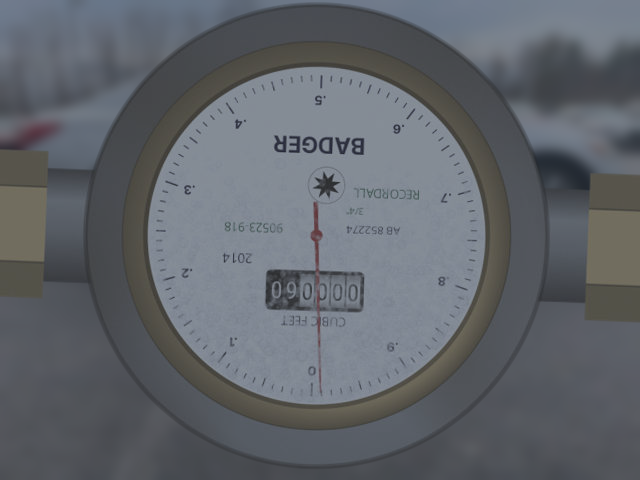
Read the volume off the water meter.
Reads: 59.99 ft³
